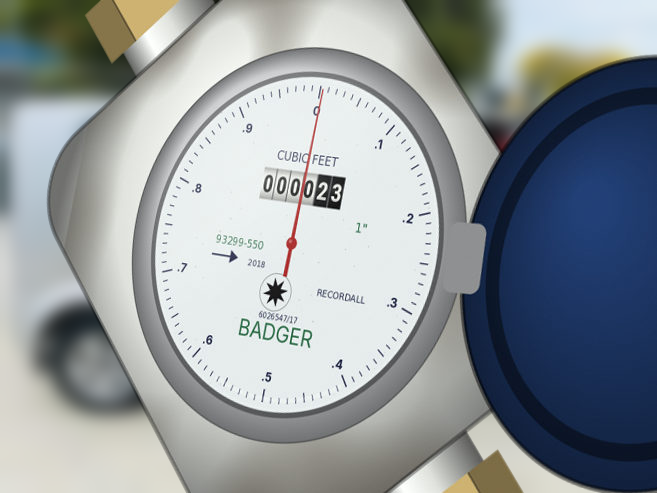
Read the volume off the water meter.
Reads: 23.00 ft³
